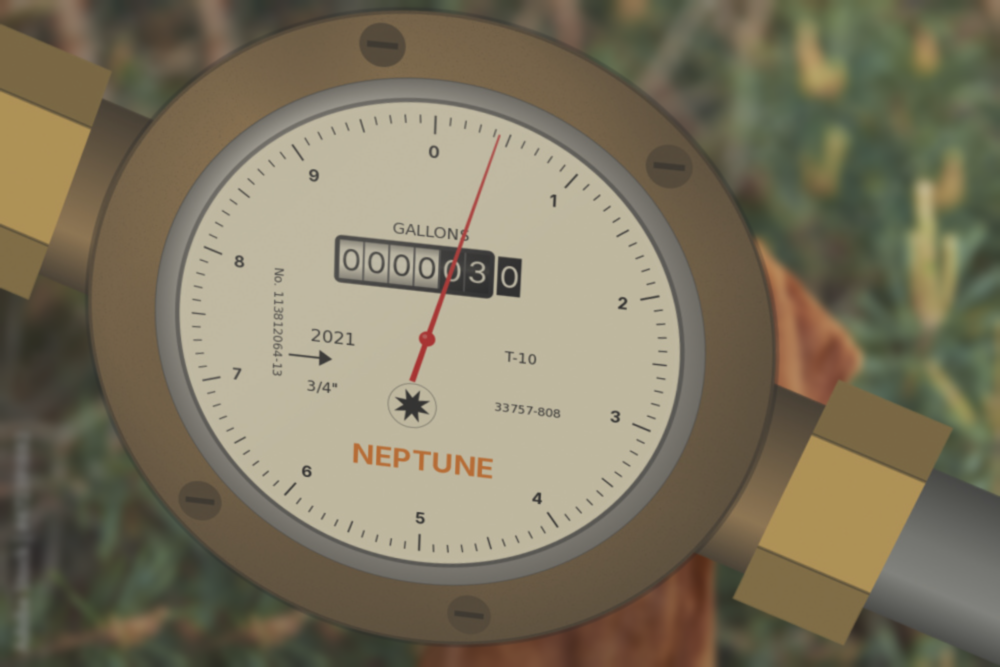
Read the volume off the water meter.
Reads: 30.4 gal
